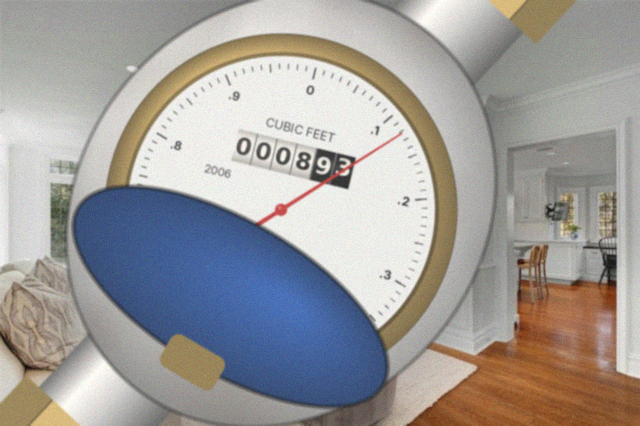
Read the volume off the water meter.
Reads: 893.12 ft³
